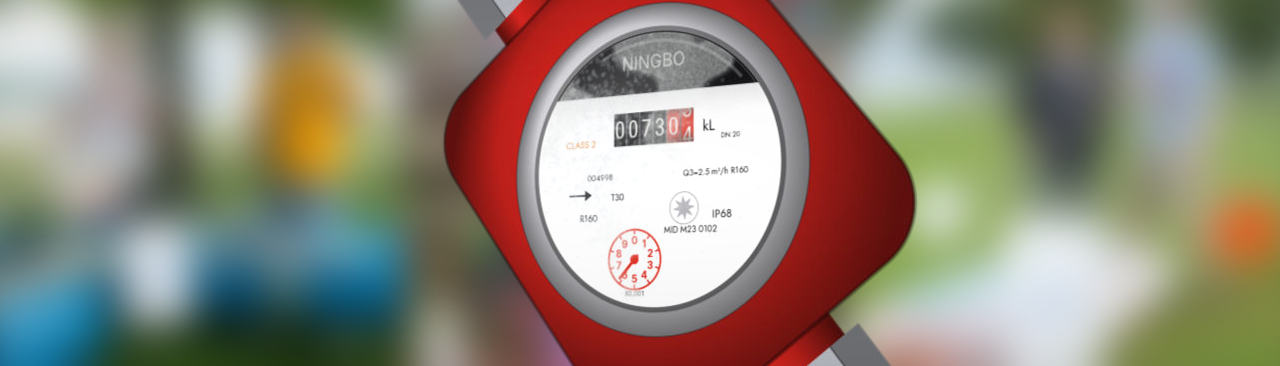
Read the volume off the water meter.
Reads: 73.036 kL
